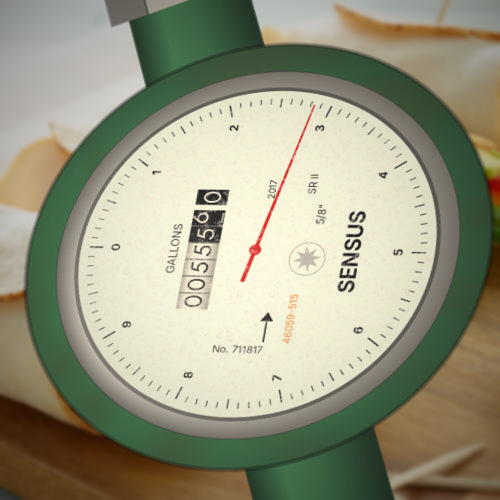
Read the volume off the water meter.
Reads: 55562.8 gal
